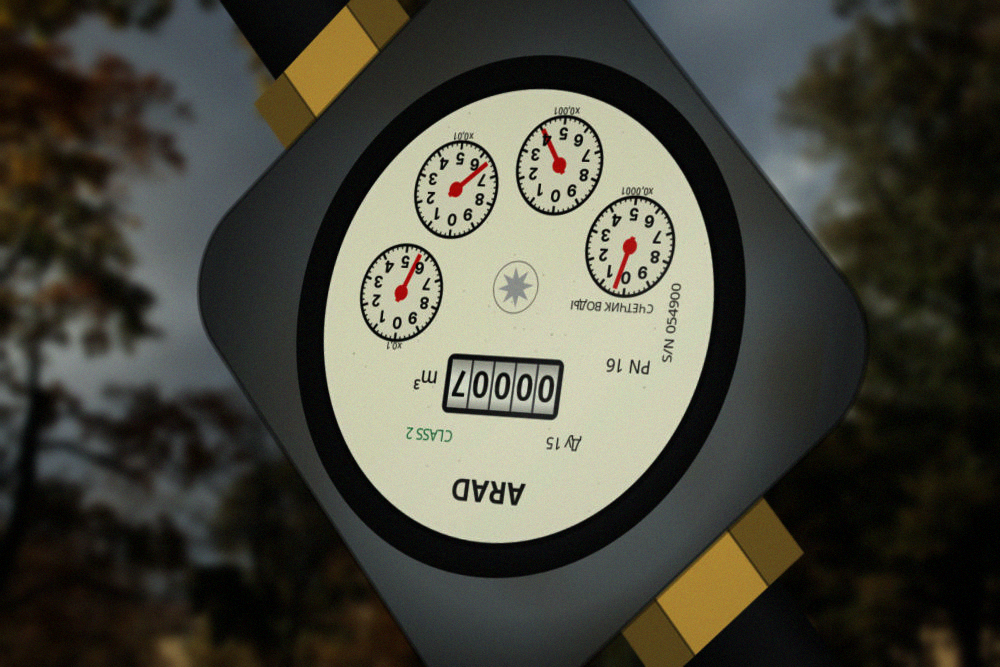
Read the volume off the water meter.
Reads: 7.5640 m³
